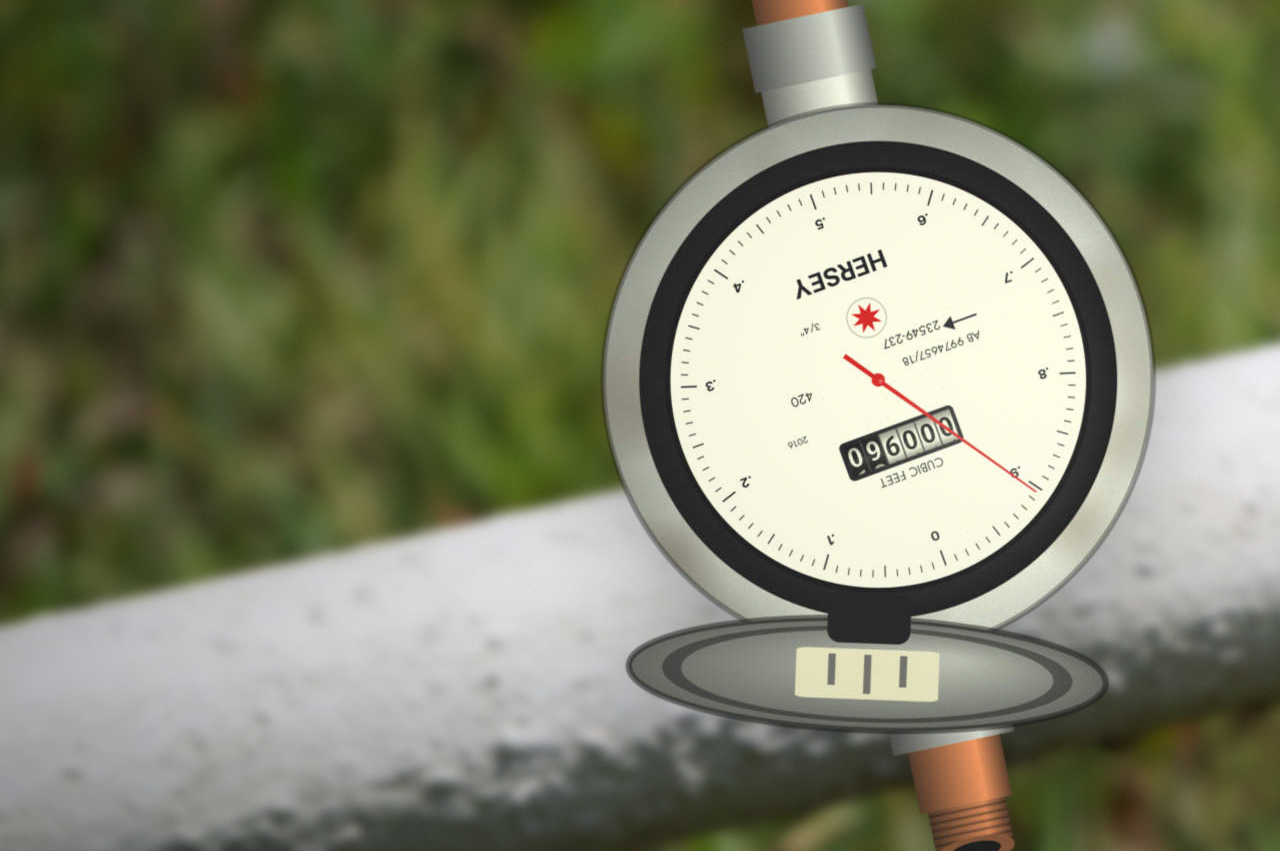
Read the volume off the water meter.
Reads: 959.90 ft³
